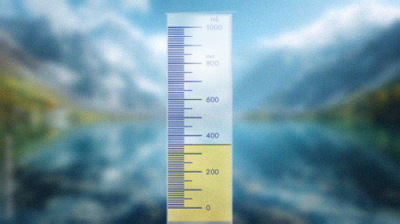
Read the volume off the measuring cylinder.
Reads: 350 mL
